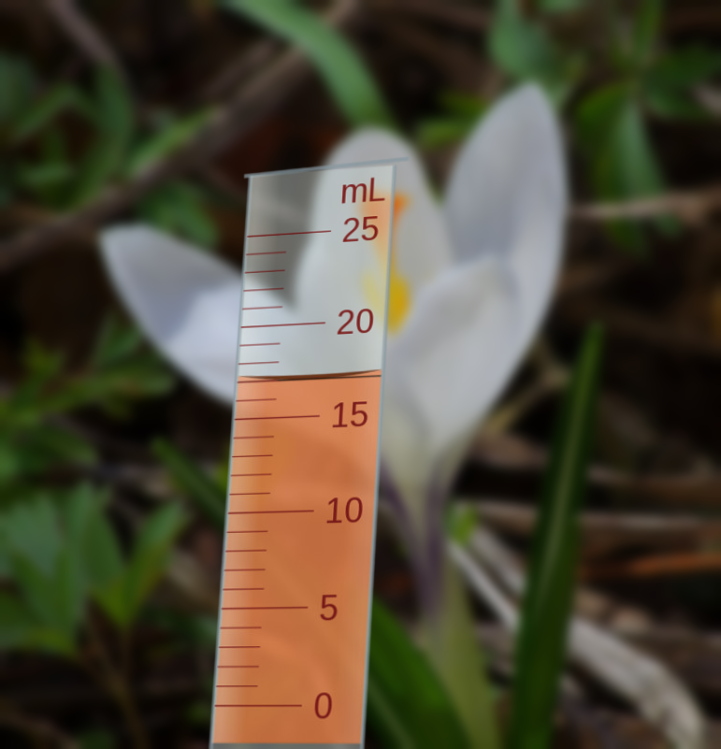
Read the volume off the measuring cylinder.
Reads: 17 mL
